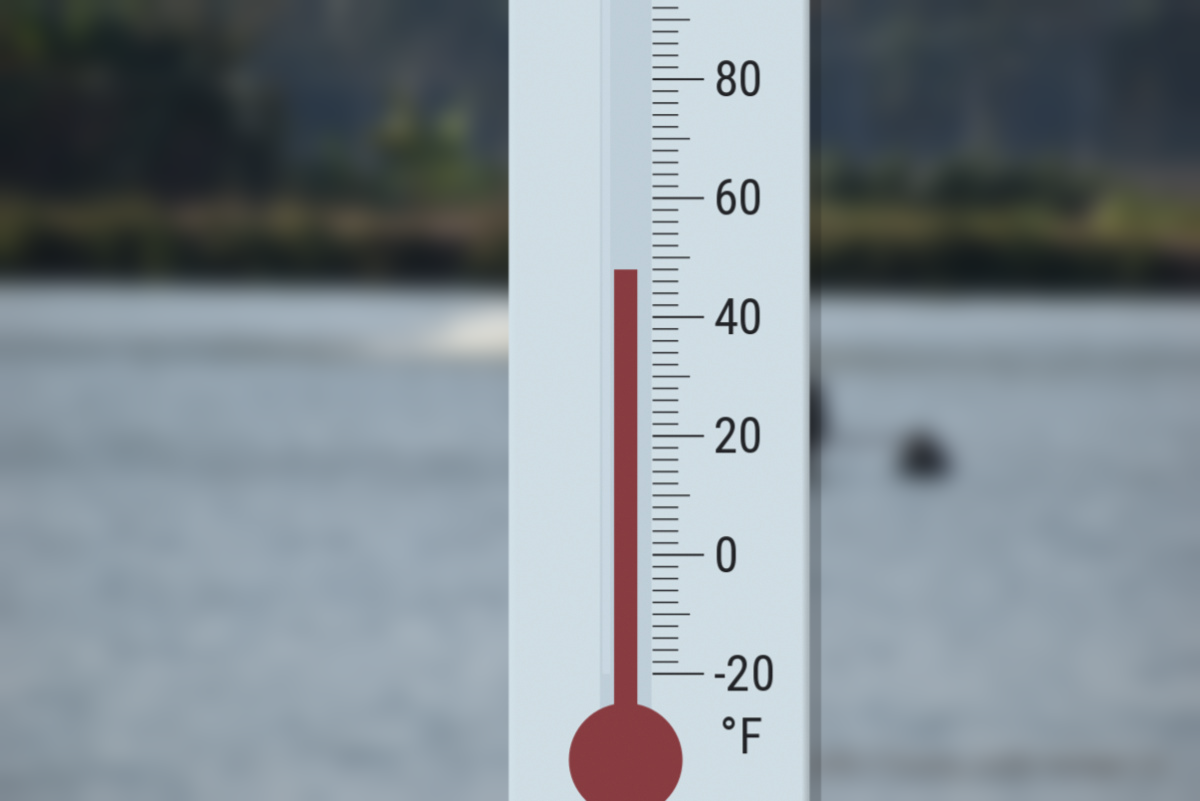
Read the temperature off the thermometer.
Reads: 48 °F
